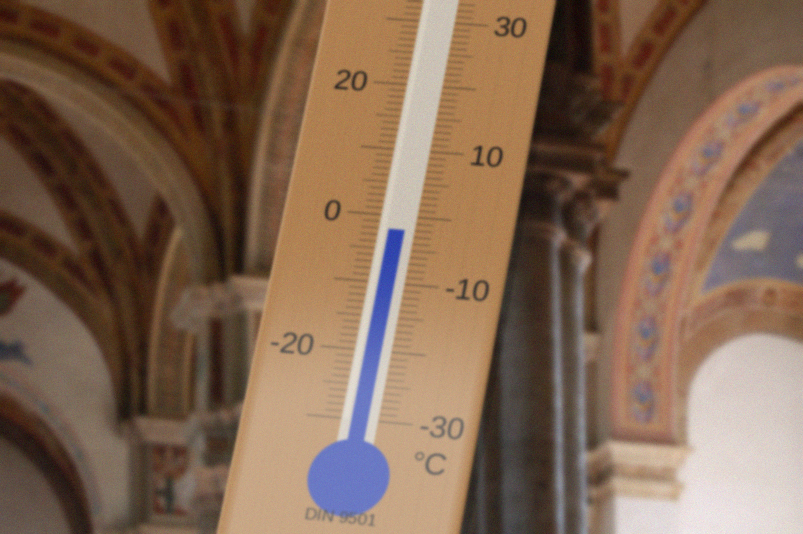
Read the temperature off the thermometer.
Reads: -2 °C
